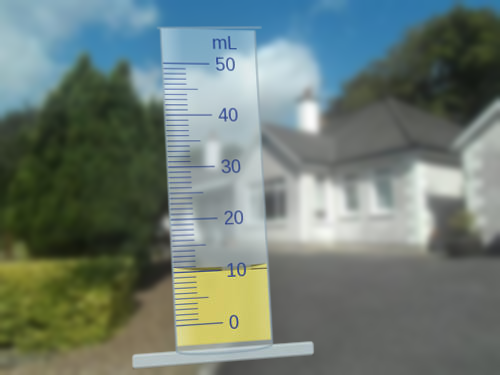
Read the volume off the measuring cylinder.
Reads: 10 mL
